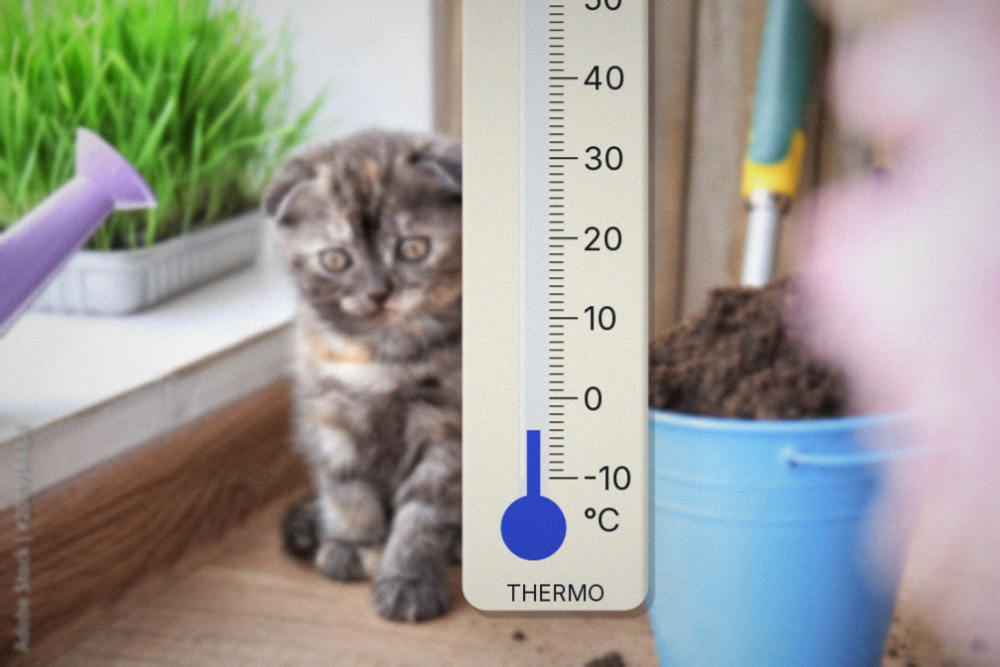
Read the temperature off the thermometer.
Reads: -4 °C
